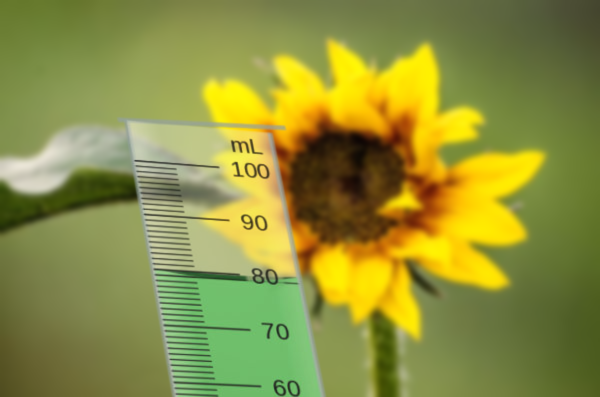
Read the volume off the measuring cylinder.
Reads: 79 mL
